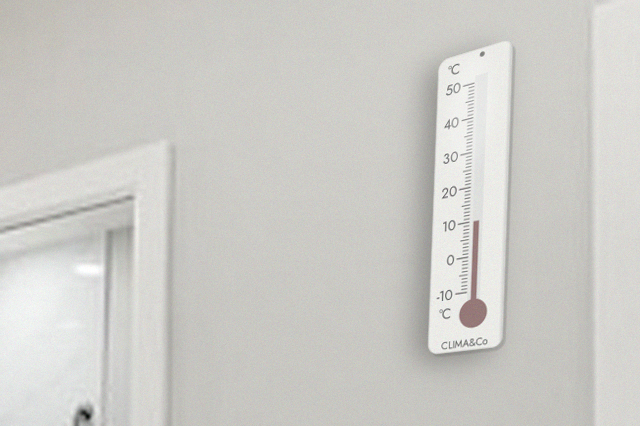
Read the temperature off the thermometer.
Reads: 10 °C
